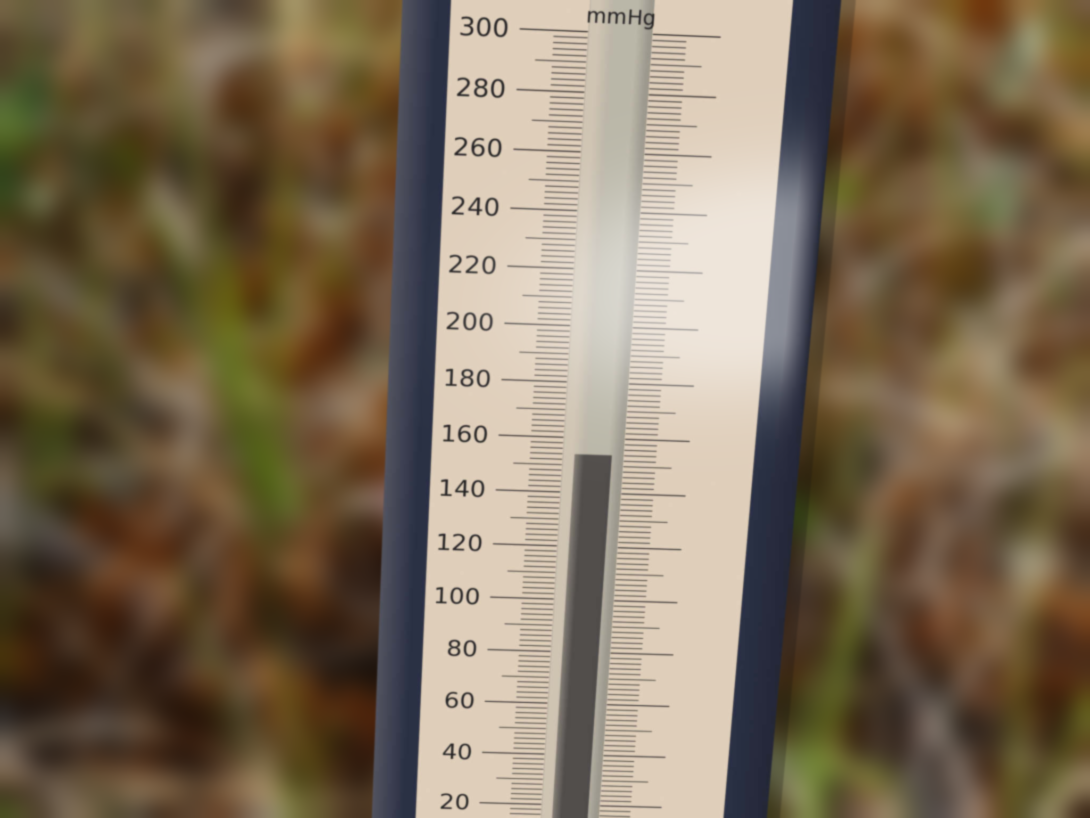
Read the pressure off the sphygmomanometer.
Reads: 154 mmHg
